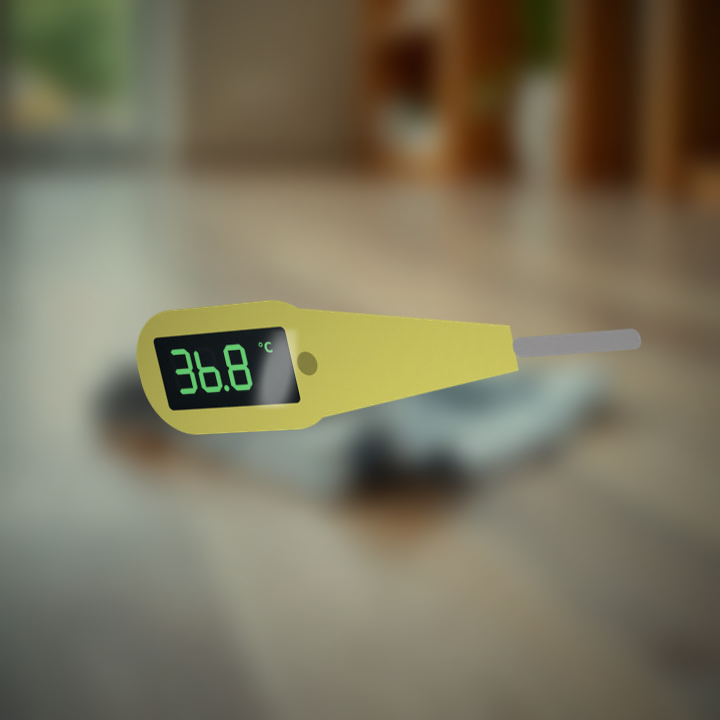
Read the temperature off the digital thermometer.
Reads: 36.8 °C
